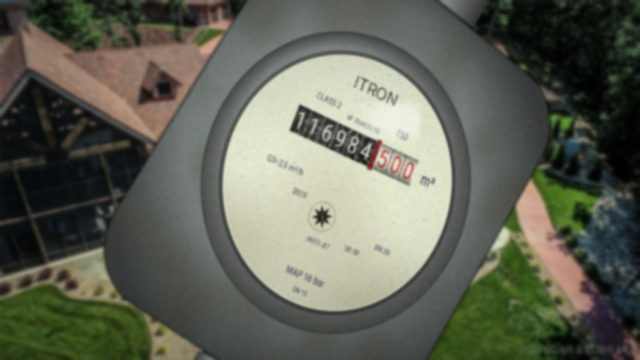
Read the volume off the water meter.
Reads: 116984.500 m³
